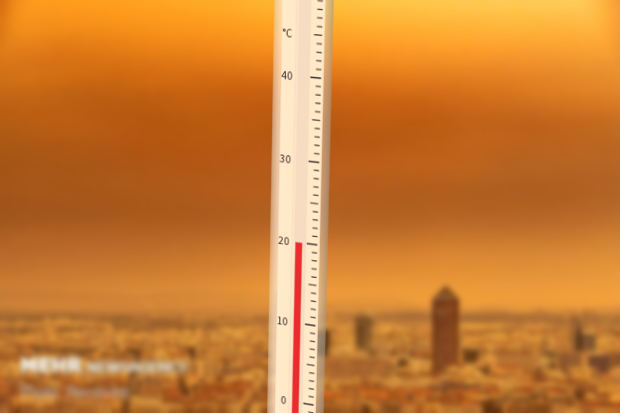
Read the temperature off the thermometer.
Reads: 20 °C
